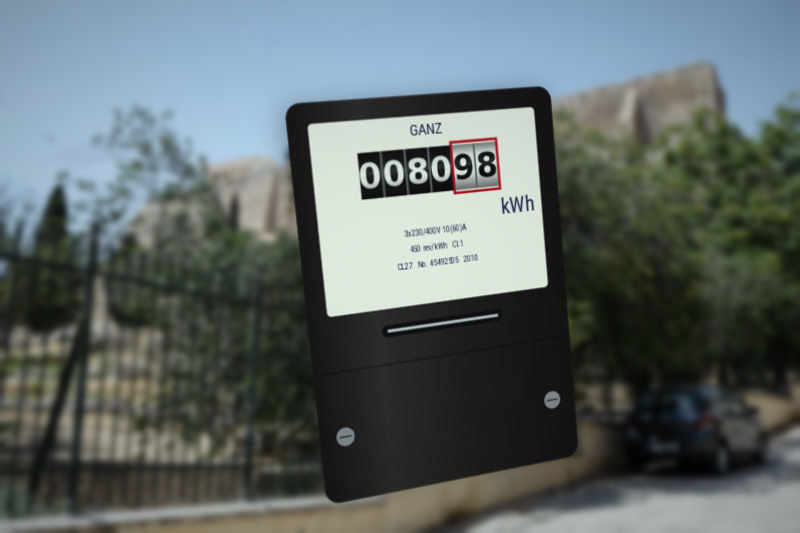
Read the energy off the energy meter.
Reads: 80.98 kWh
